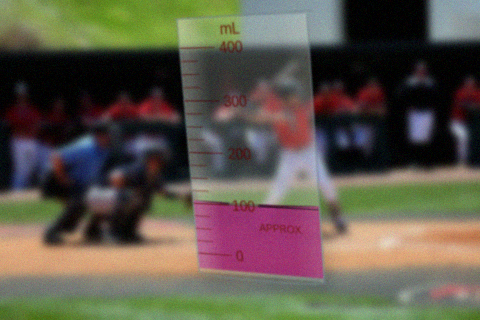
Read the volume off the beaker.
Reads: 100 mL
